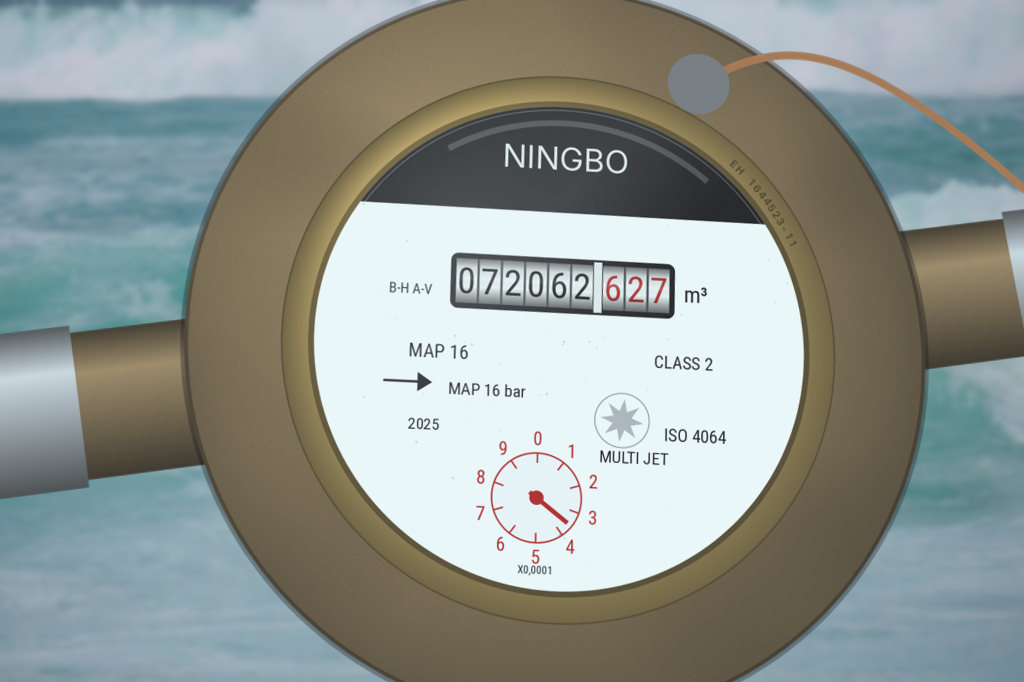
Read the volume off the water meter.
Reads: 72062.6273 m³
